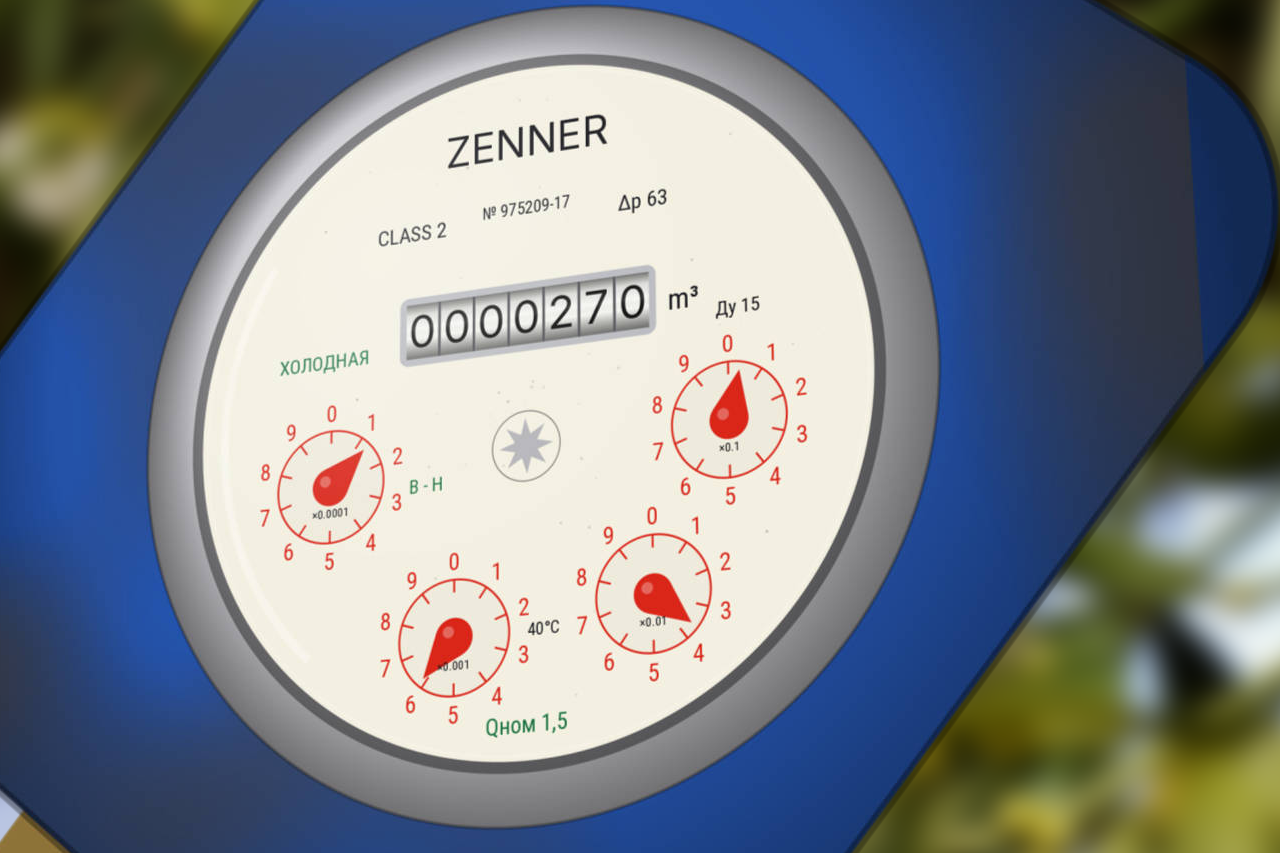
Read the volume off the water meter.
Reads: 270.0361 m³
